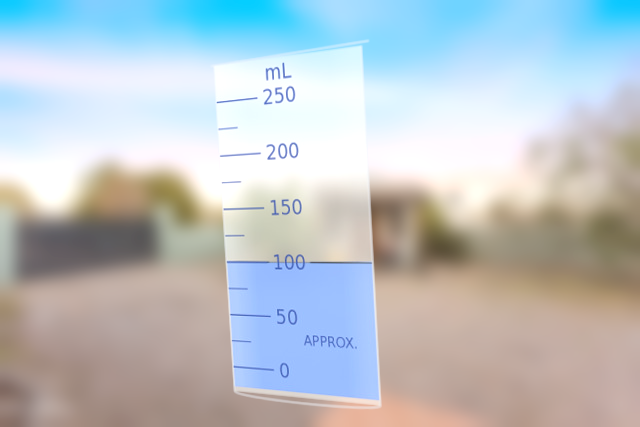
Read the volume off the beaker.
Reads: 100 mL
